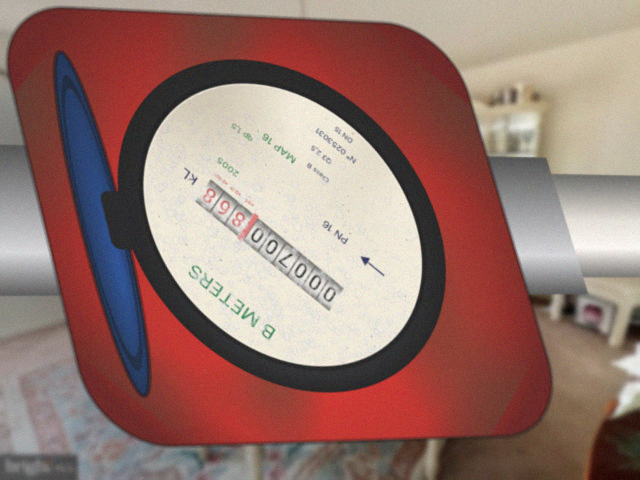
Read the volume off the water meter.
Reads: 700.868 kL
